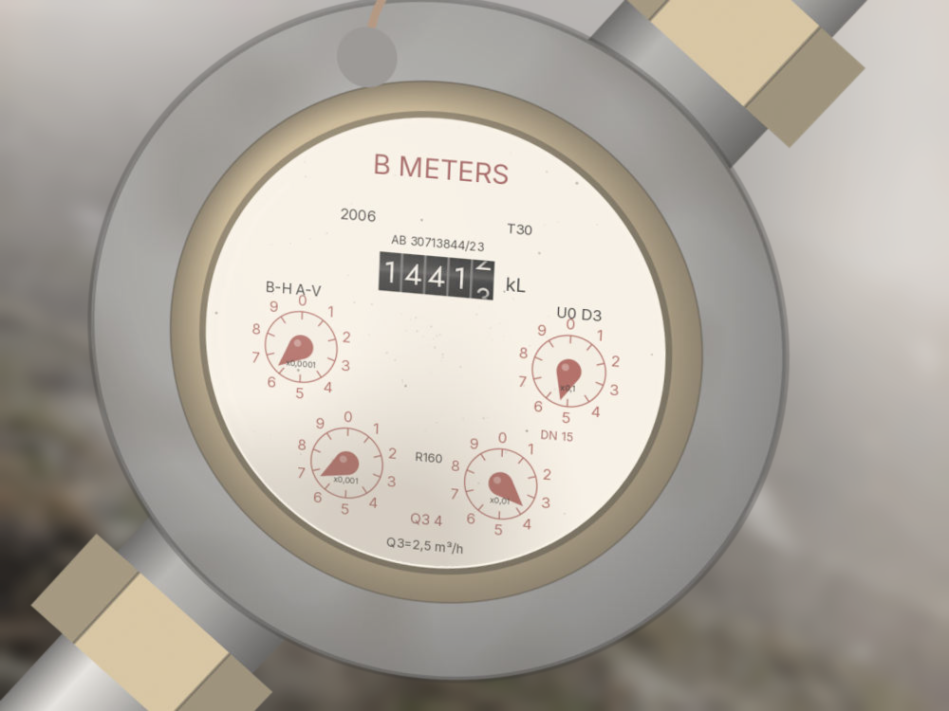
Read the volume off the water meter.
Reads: 14412.5366 kL
